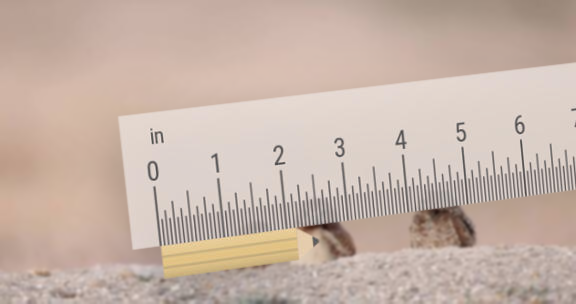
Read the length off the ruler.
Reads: 2.5 in
